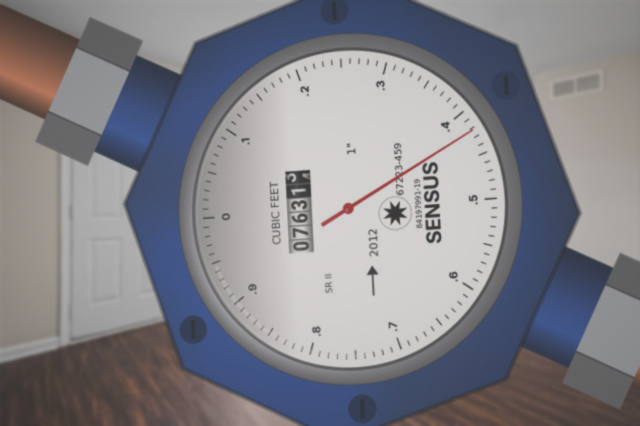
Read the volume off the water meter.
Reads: 76313.42 ft³
